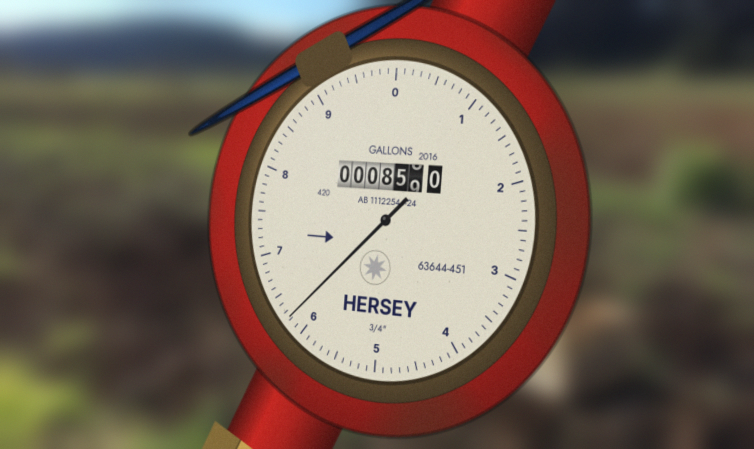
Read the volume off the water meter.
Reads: 8586.2 gal
